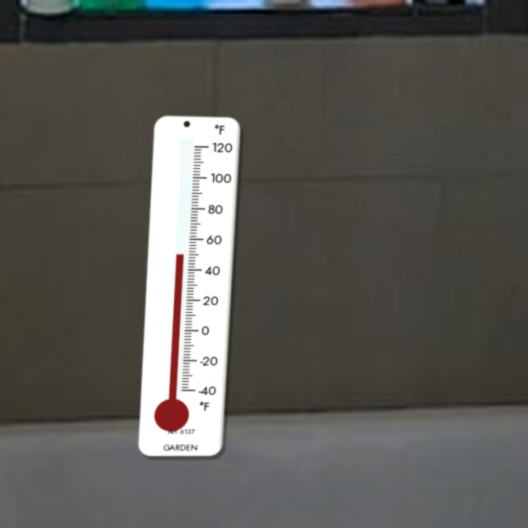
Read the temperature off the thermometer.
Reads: 50 °F
